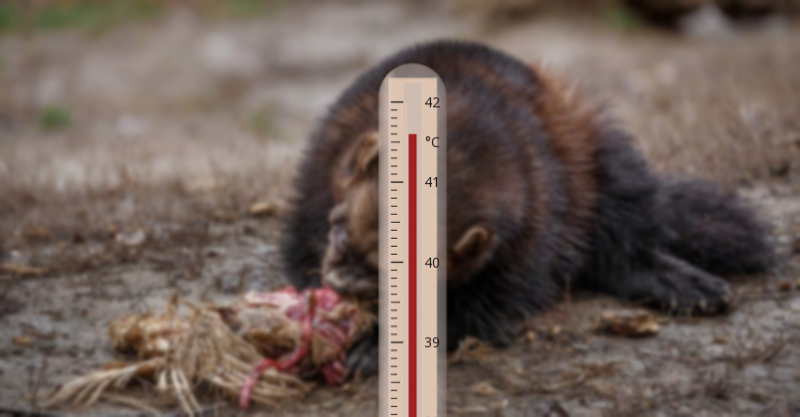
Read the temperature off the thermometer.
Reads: 41.6 °C
